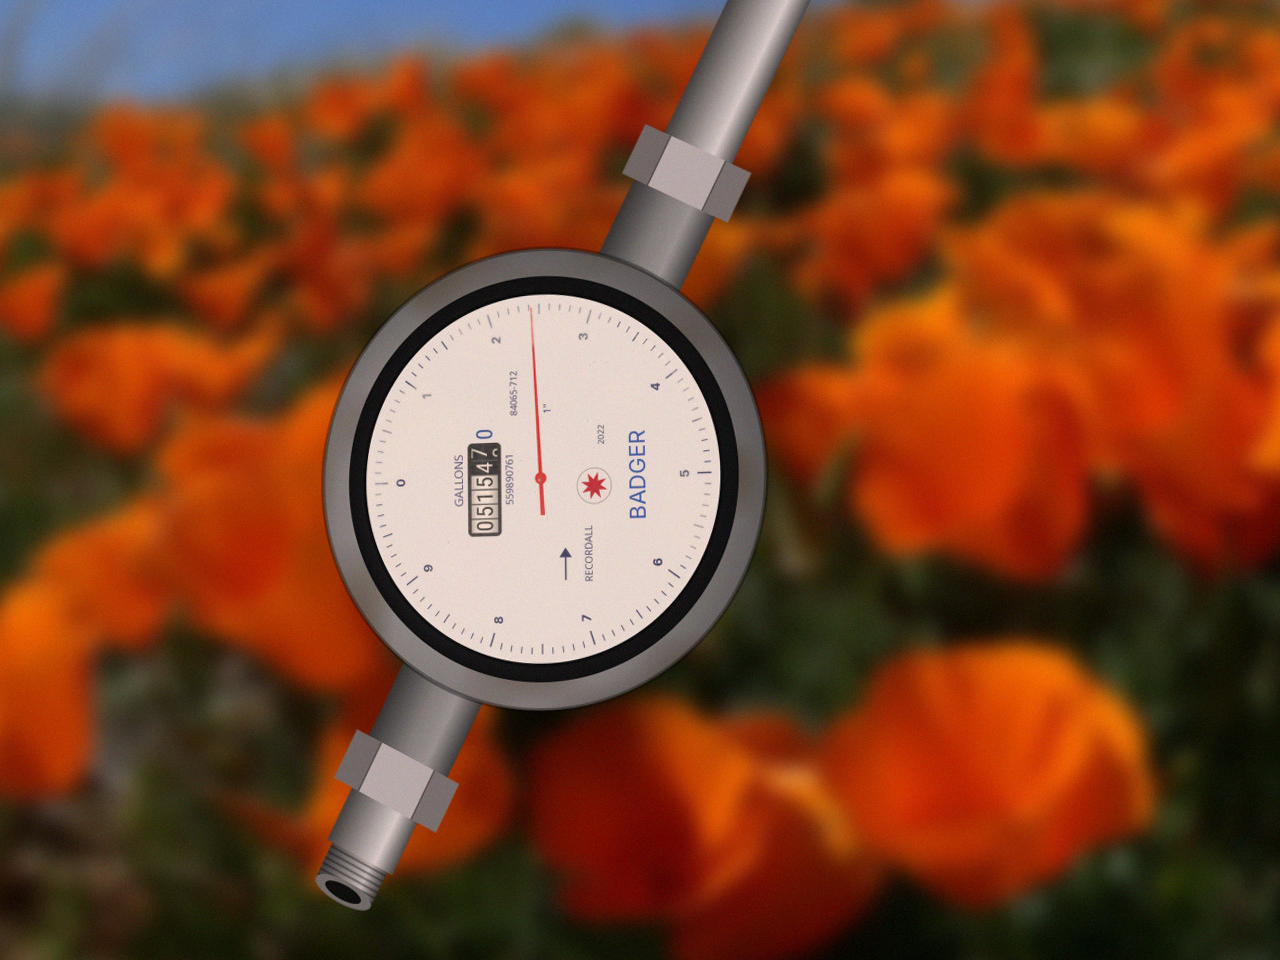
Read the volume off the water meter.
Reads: 515472.4 gal
